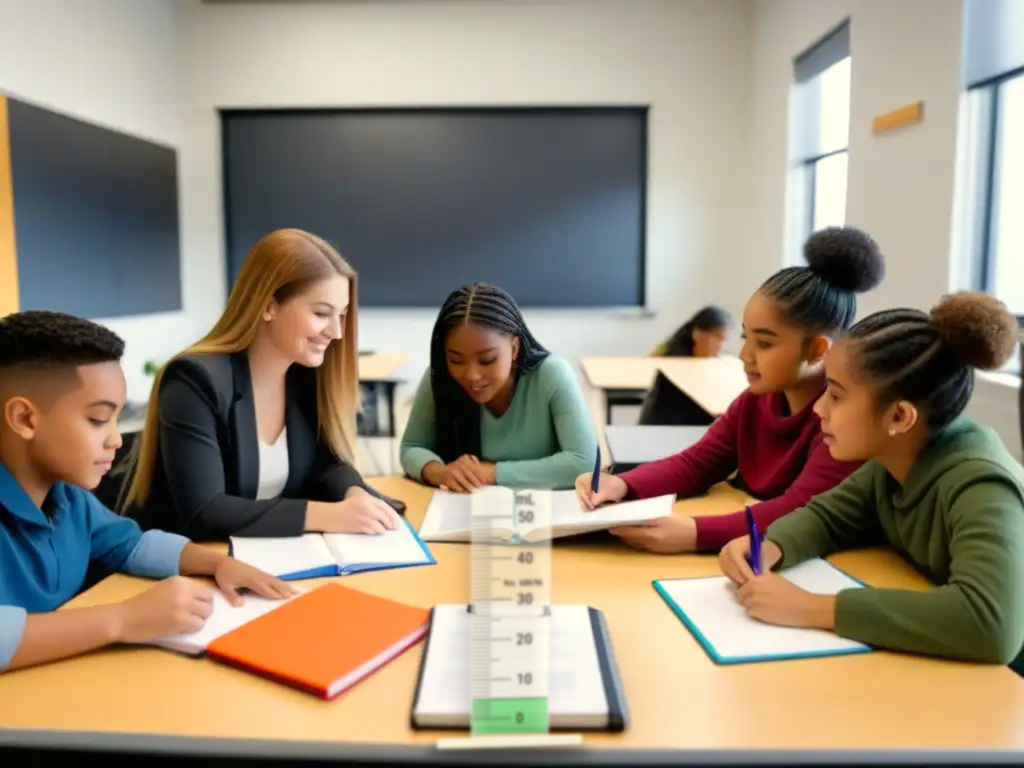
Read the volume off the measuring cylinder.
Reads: 5 mL
